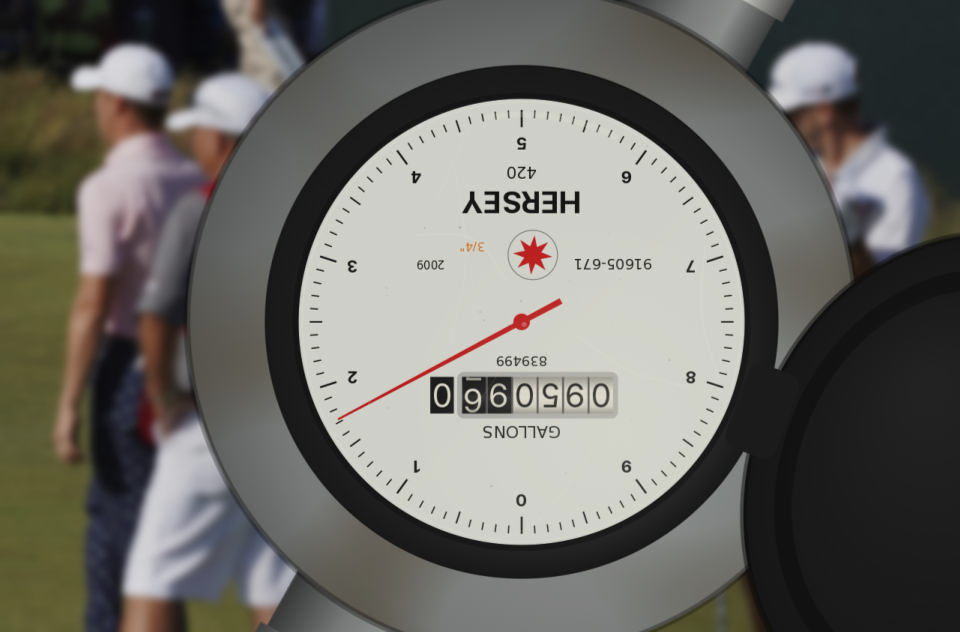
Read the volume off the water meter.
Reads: 950961.7 gal
